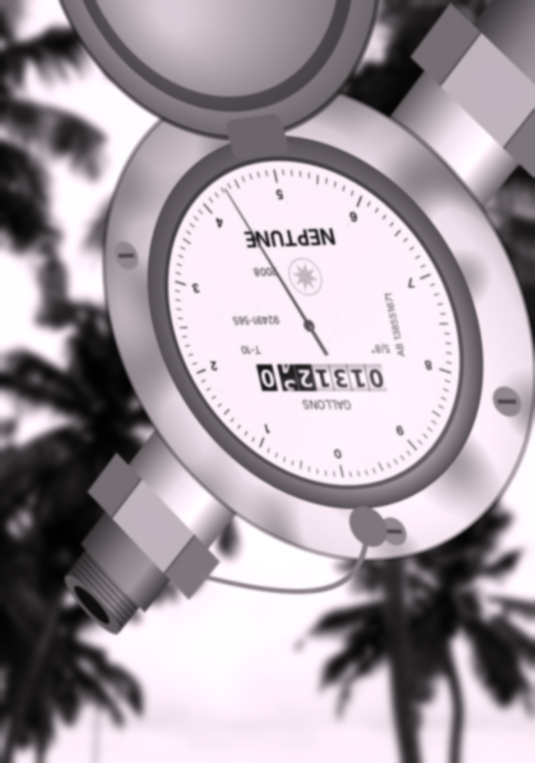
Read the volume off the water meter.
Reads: 131234.3 gal
